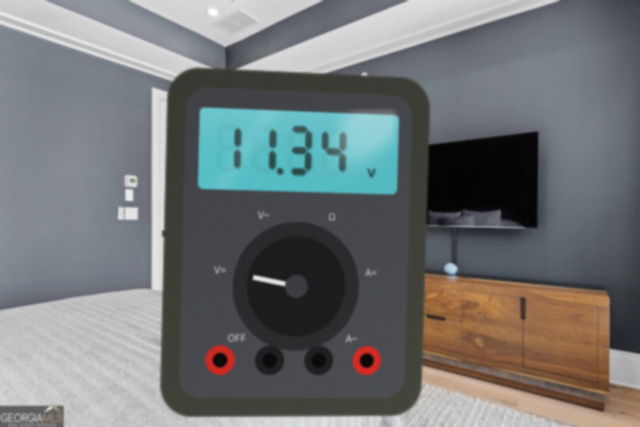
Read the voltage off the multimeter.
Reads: 11.34 V
